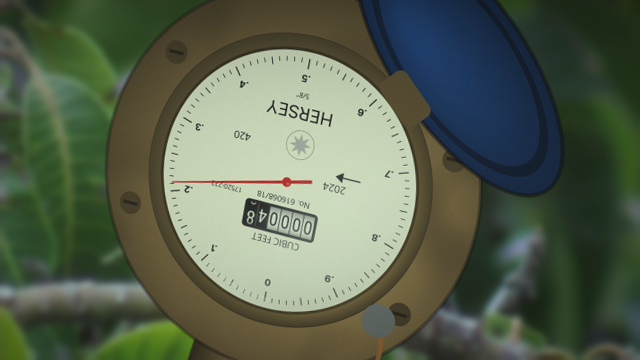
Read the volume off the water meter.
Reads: 48.21 ft³
